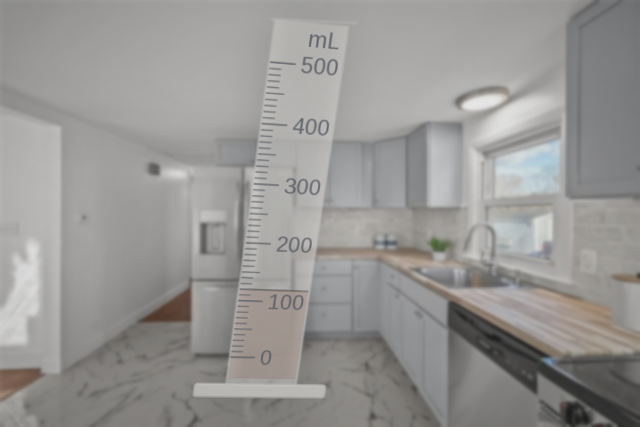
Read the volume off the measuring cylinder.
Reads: 120 mL
